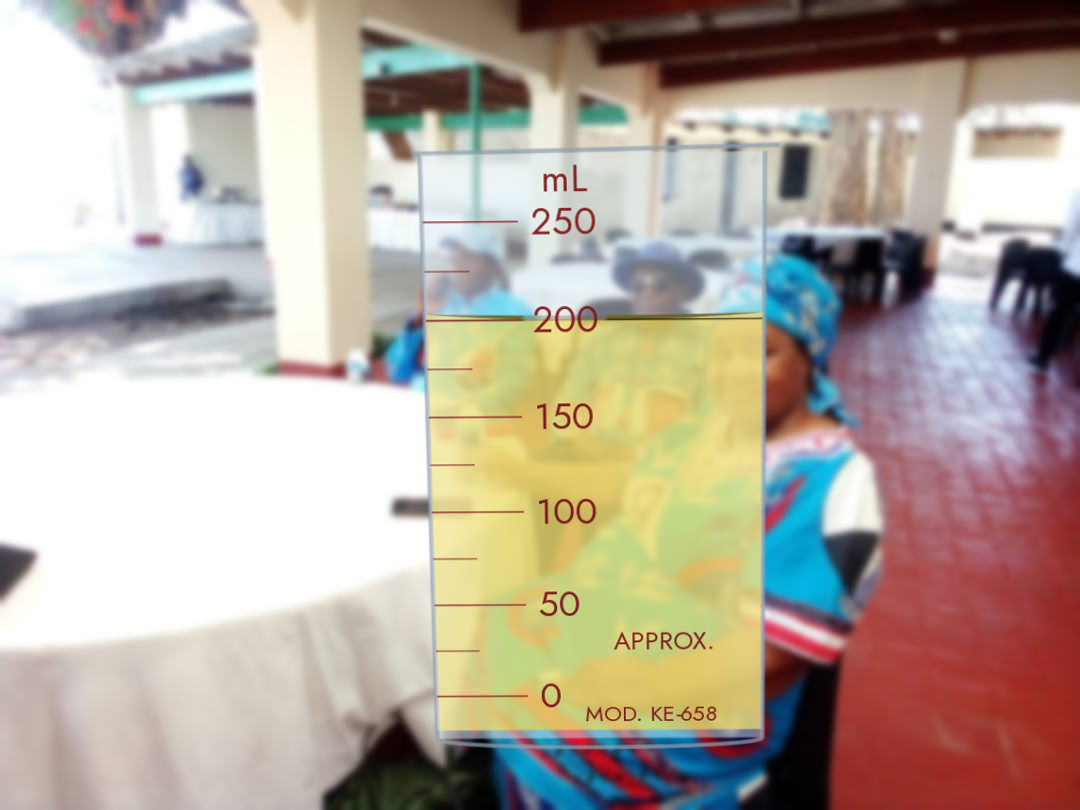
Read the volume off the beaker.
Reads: 200 mL
